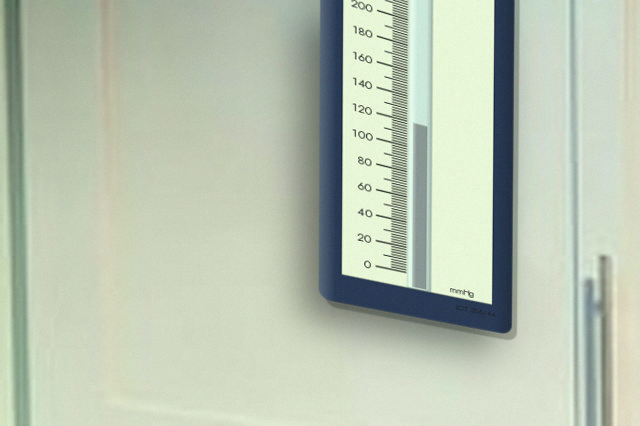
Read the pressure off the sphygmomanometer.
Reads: 120 mmHg
